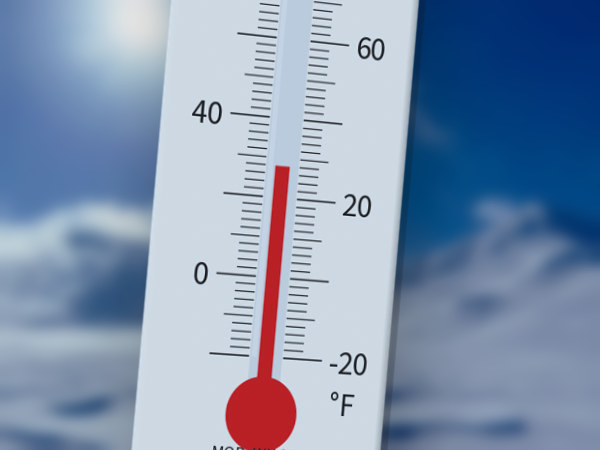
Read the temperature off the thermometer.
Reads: 28 °F
